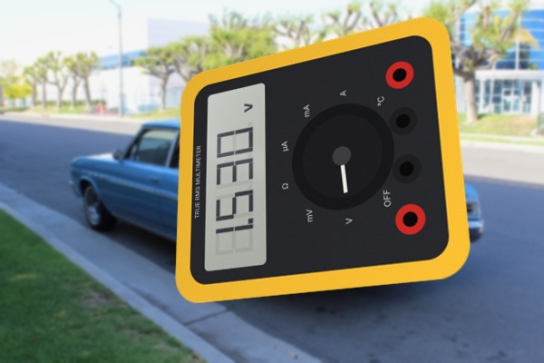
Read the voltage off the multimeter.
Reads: 1.530 V
